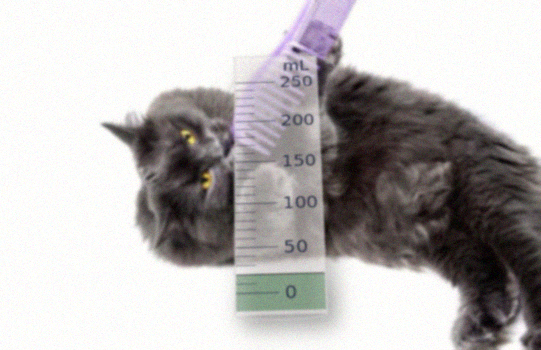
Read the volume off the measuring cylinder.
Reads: 20 mL
